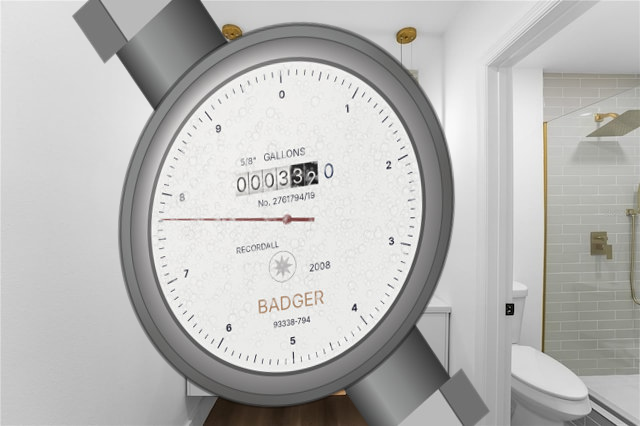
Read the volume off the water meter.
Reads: 3317.7 gal
